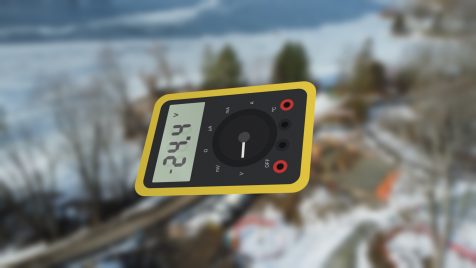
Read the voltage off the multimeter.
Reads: -24.4 V
